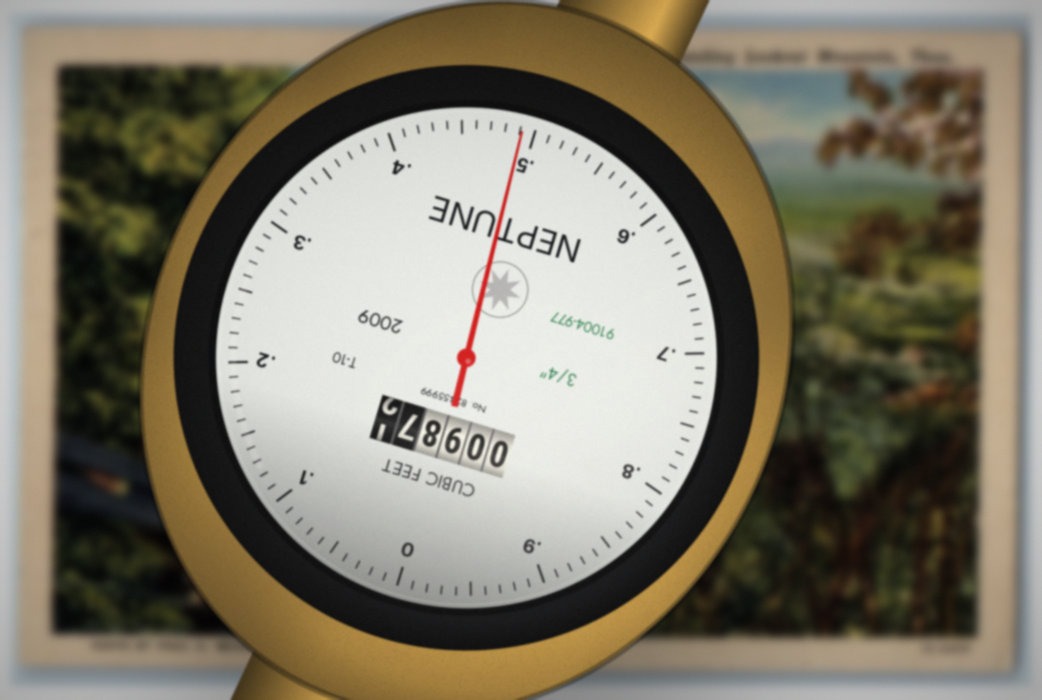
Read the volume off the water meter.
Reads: 9871.49 ft³
